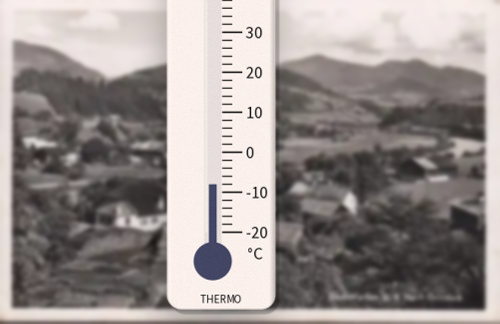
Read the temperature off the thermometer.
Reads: -8 °C
